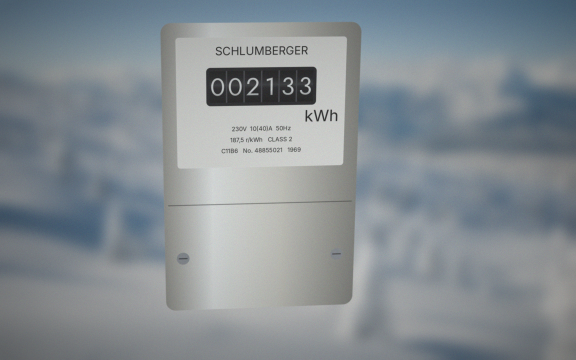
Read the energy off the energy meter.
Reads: 2133 kWh
